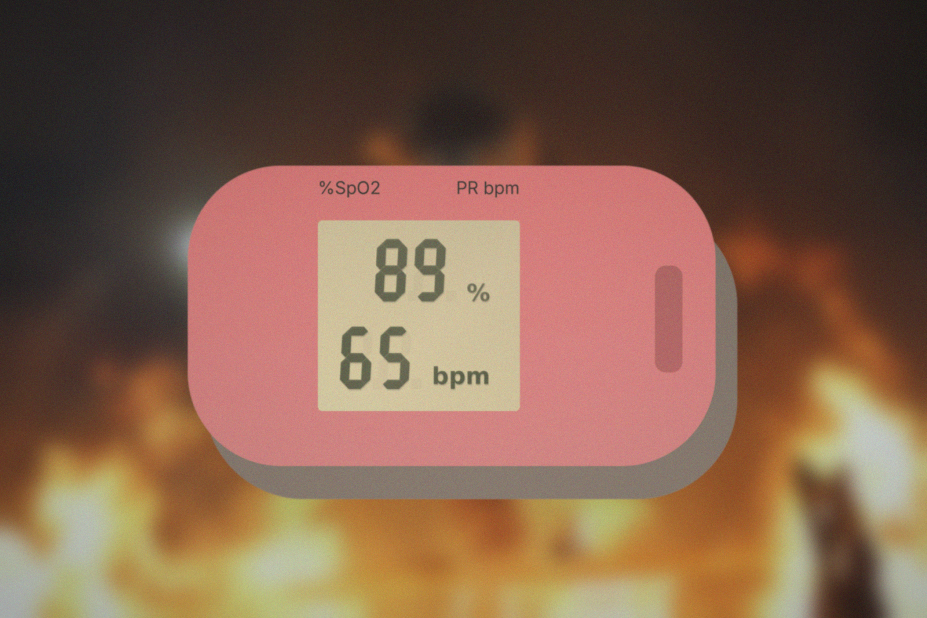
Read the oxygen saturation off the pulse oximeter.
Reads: 89 %
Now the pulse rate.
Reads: 65 bpm
